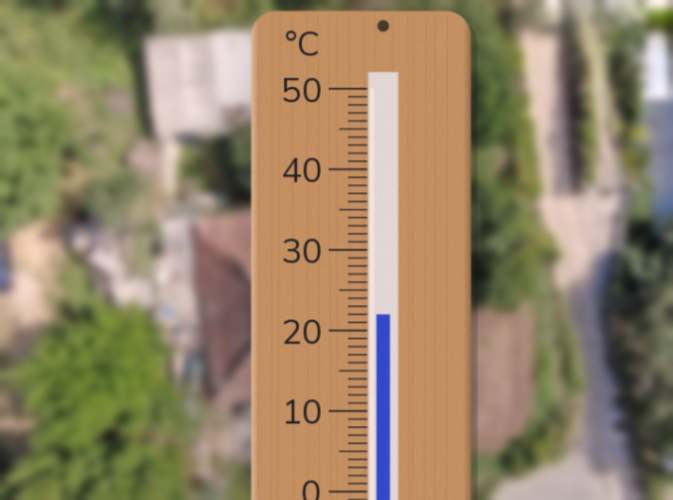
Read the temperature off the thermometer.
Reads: 22 °C
